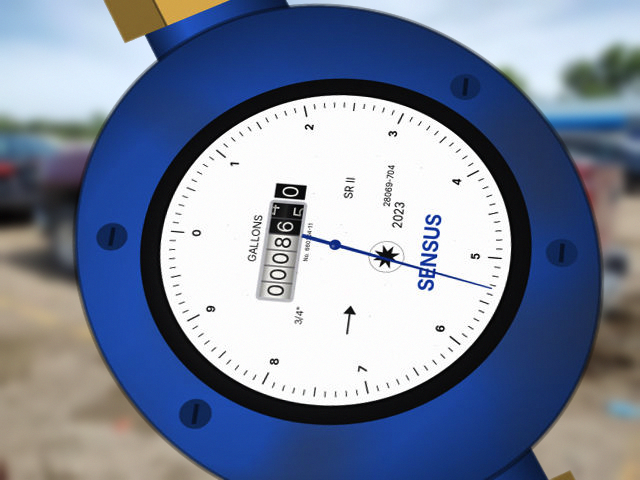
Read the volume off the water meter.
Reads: 8645.3 gal
